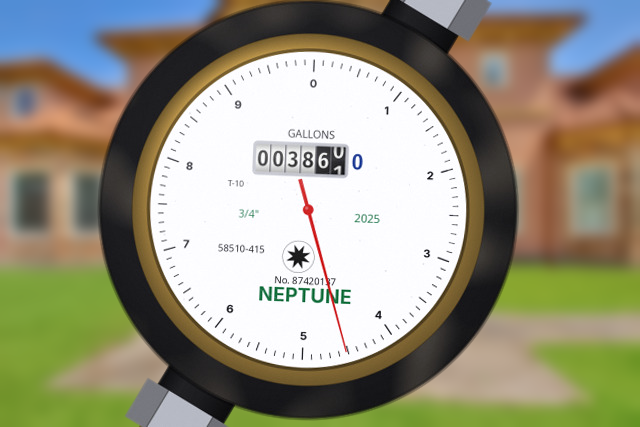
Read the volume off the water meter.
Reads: 38604.5 gal
